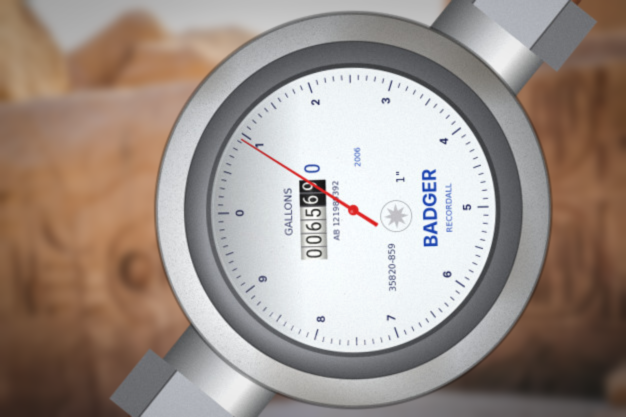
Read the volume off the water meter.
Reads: 65690.9 gal
